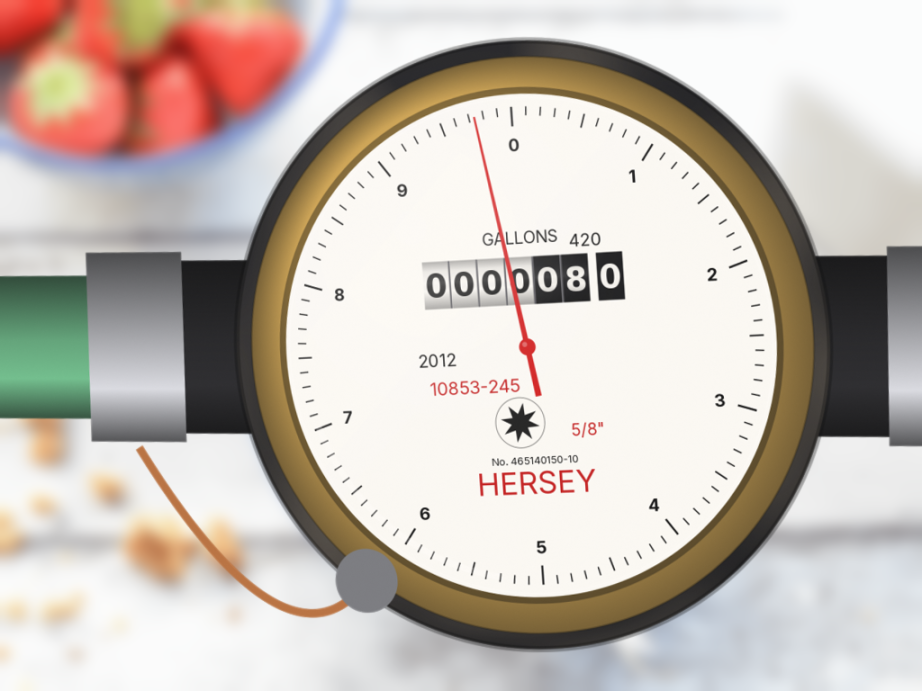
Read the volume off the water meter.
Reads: 79.7 gal
